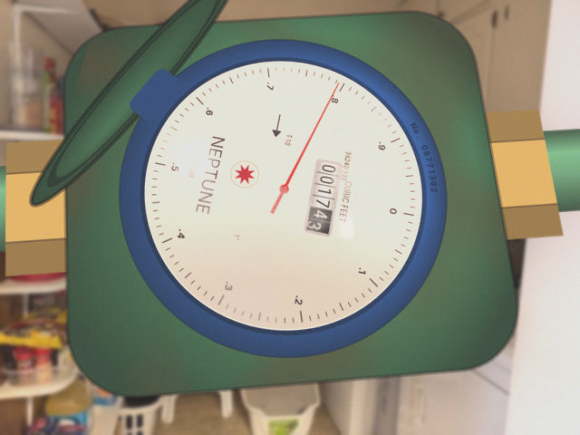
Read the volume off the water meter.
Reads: 1742.79 ft³
